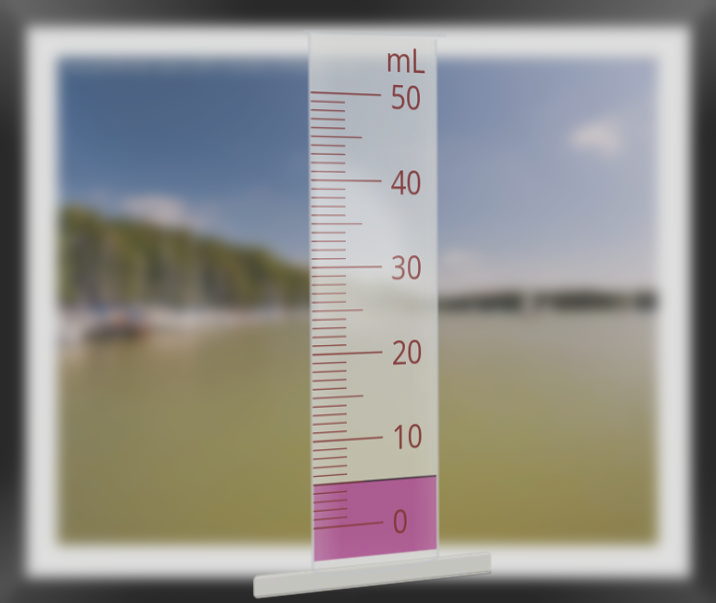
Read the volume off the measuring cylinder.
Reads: 5 mL
